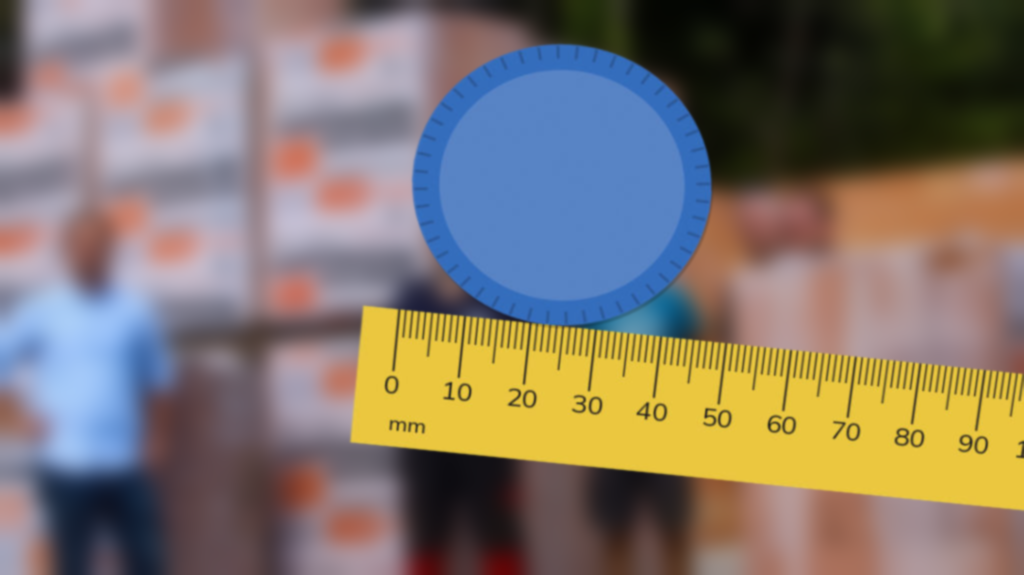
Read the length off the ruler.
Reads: 45 mm
